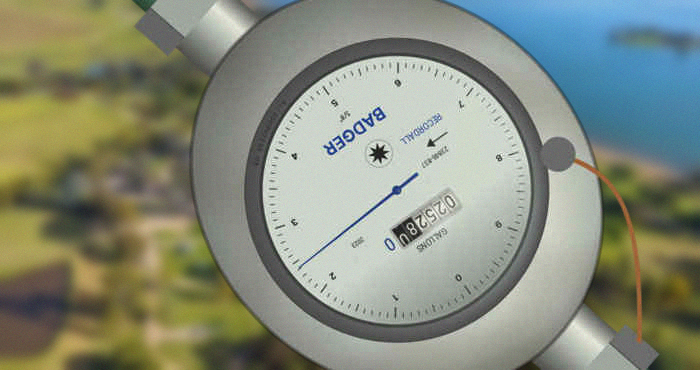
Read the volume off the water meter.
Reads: 252802.4 gal
